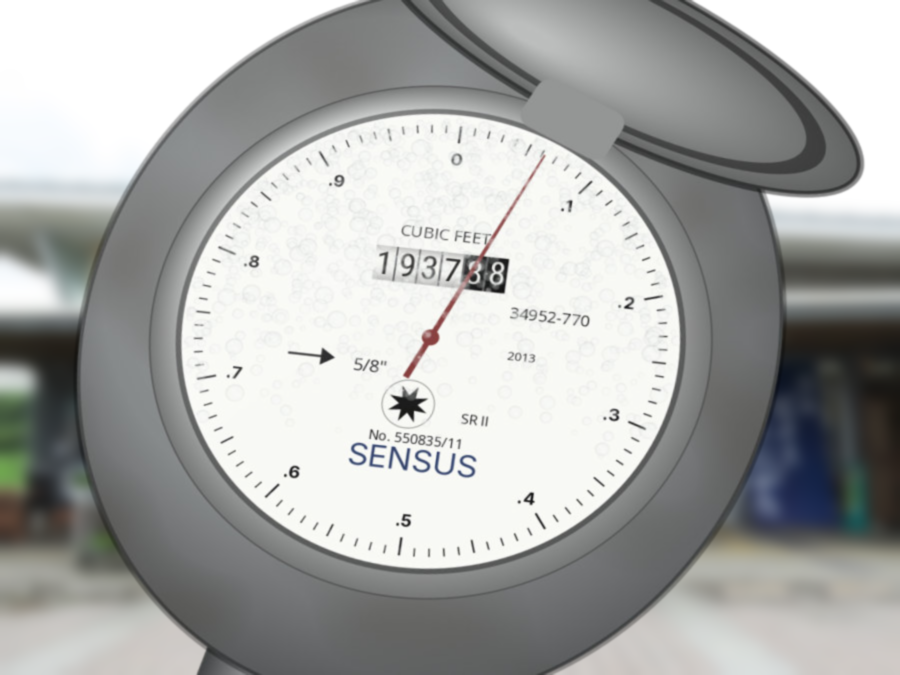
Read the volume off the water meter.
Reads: 193788.06 ft³
